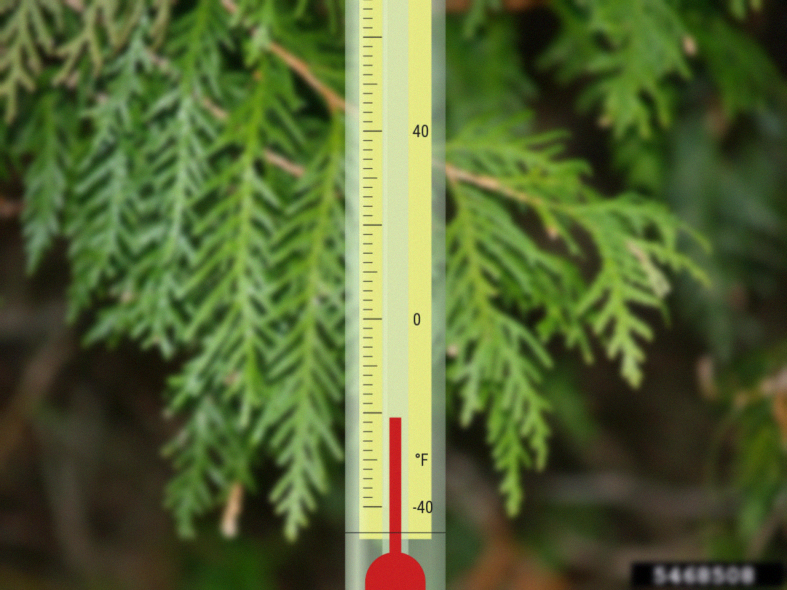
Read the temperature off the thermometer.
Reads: -21 °F
